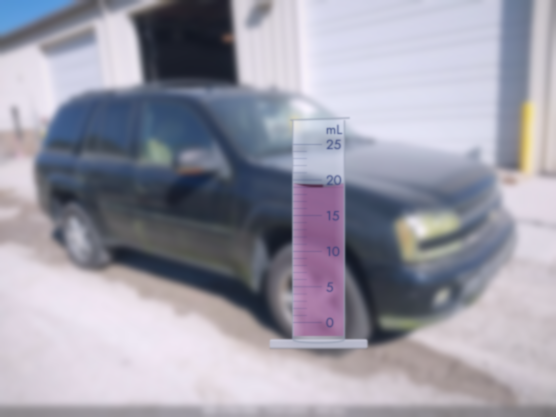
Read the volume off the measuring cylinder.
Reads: 19 mL
